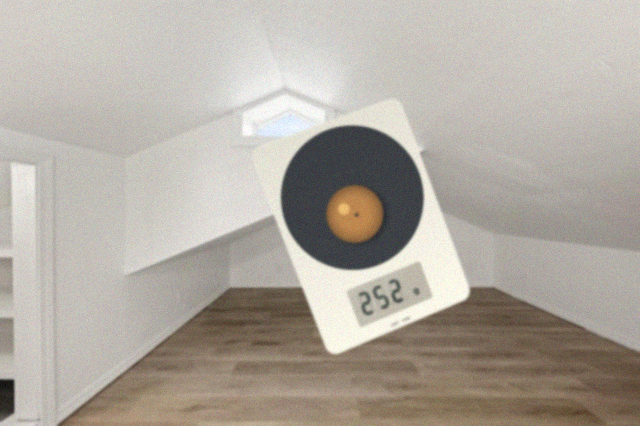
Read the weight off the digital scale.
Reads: 252 g
